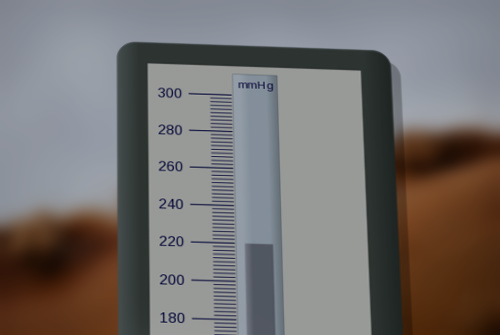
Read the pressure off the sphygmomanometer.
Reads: 220 mmHg
